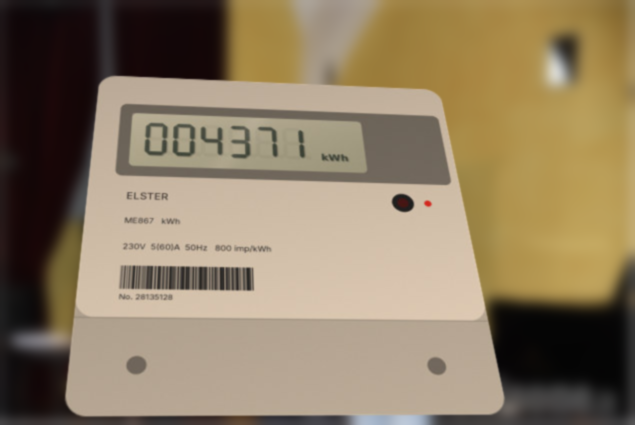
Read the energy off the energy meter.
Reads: 4371 kWh
